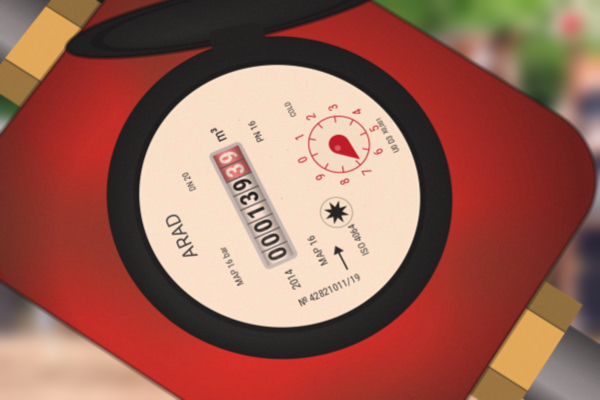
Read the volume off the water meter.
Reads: 139.396 m³
